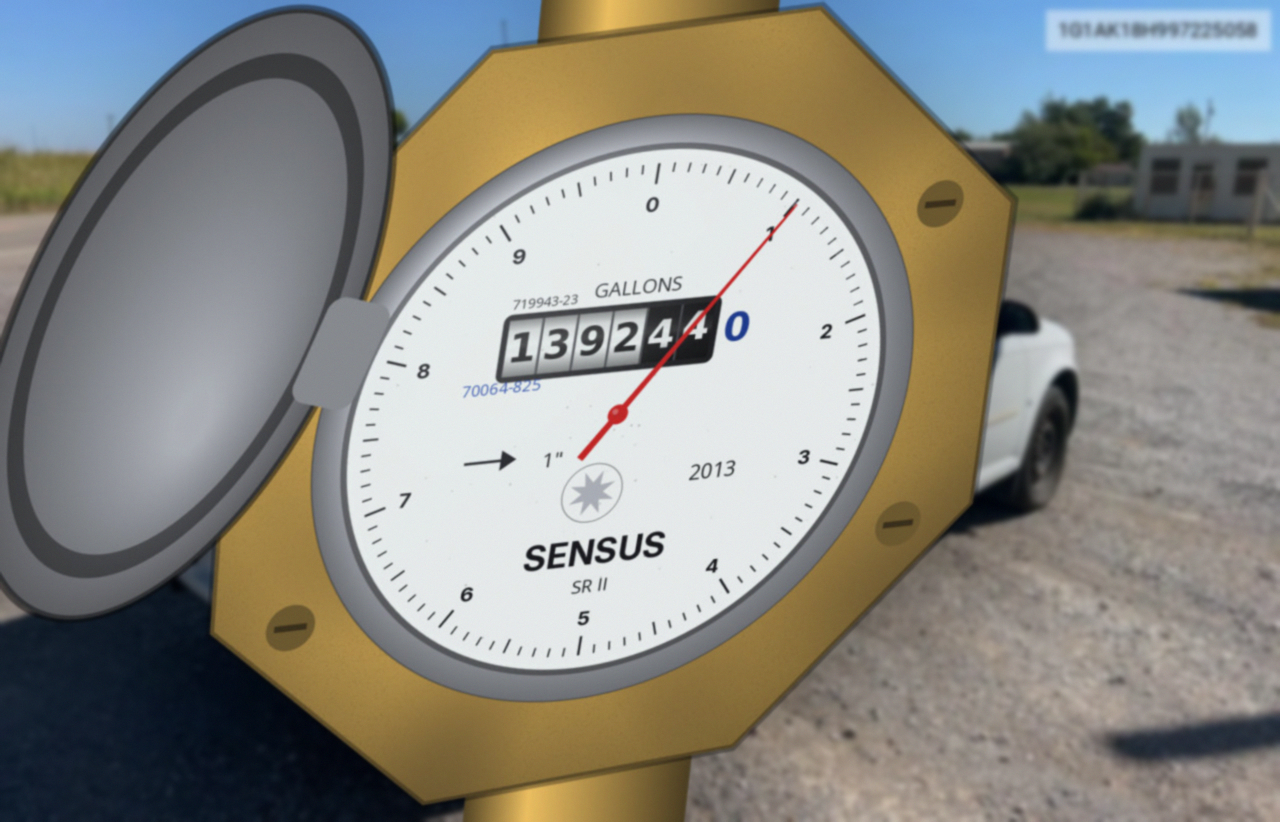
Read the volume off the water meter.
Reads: 1392441.0 gal
